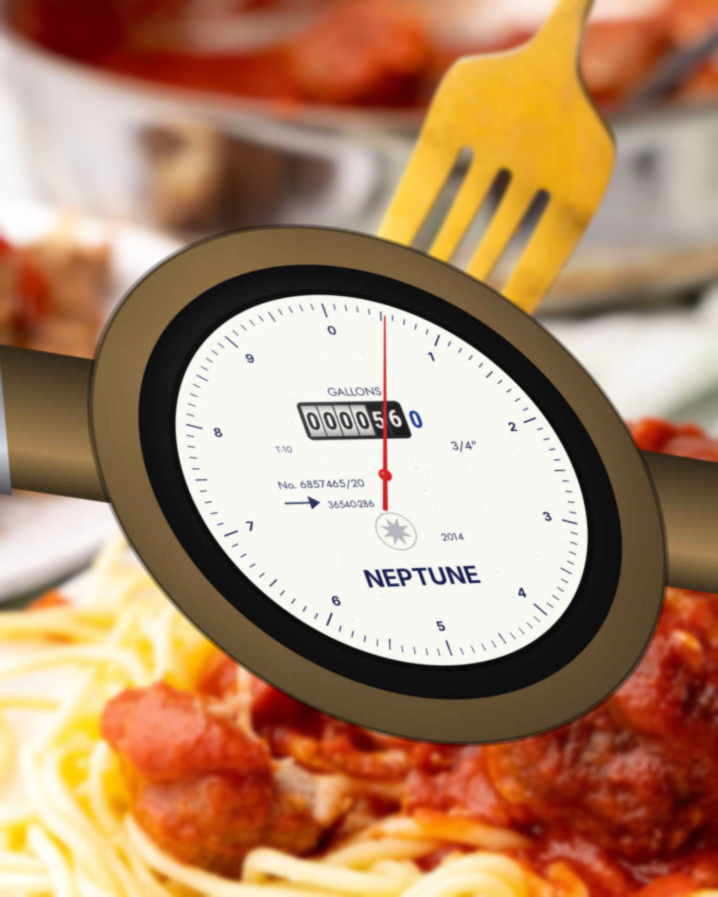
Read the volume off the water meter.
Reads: 560.5 gal
